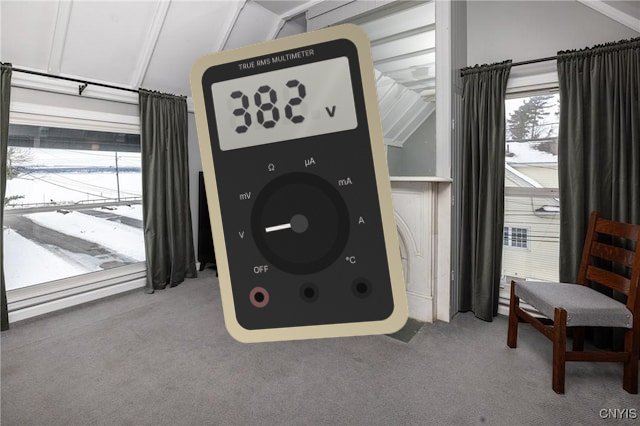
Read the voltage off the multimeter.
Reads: 382 V
